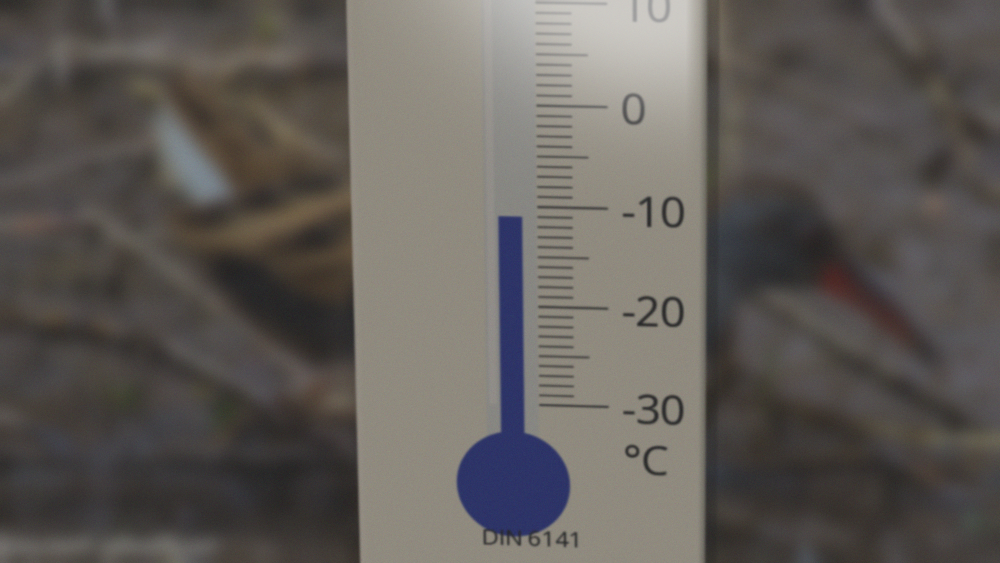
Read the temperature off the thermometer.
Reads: -11 °C
